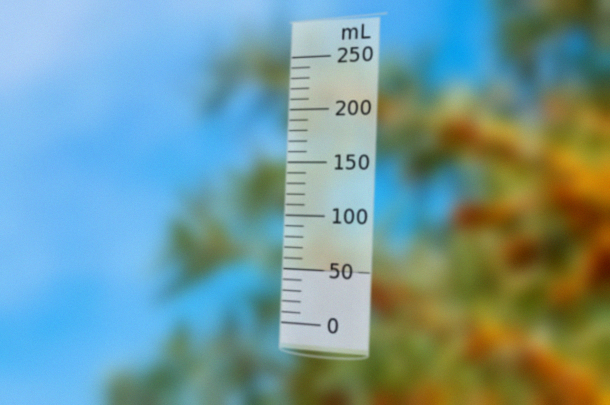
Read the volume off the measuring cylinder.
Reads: 50 mL
